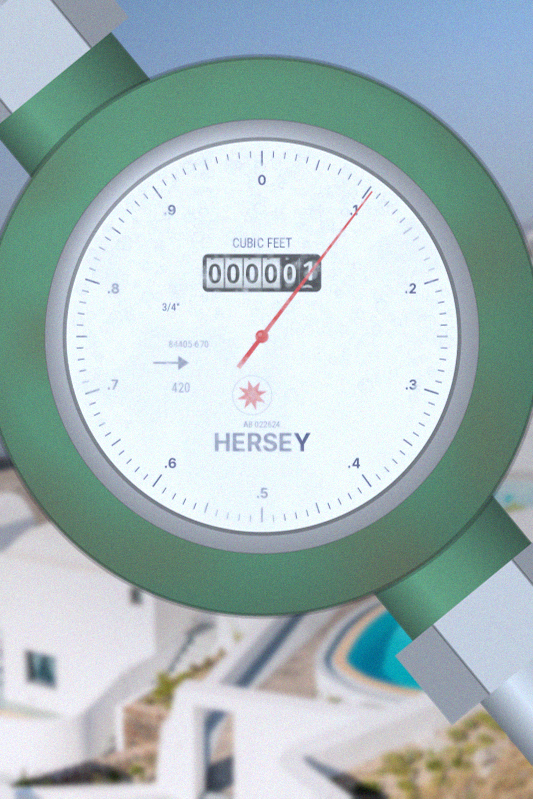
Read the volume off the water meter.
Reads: 1.10 ft³
